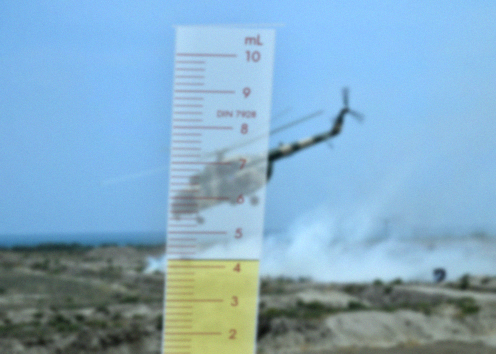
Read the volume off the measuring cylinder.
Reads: 4.2 mL
